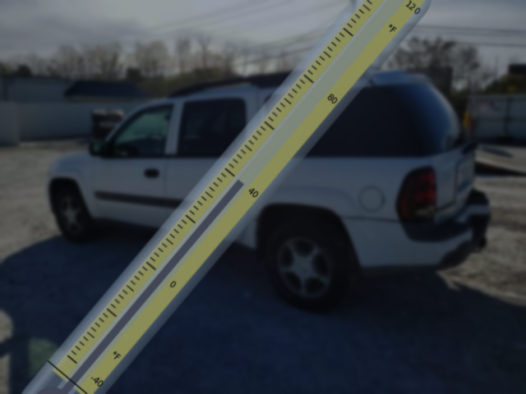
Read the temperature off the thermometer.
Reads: 40 °F
